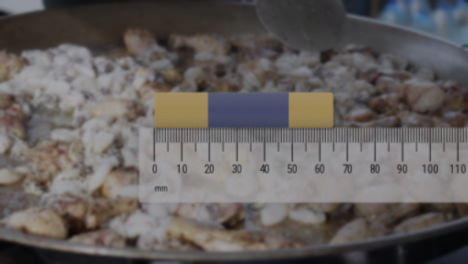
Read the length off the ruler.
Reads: 65 mm
